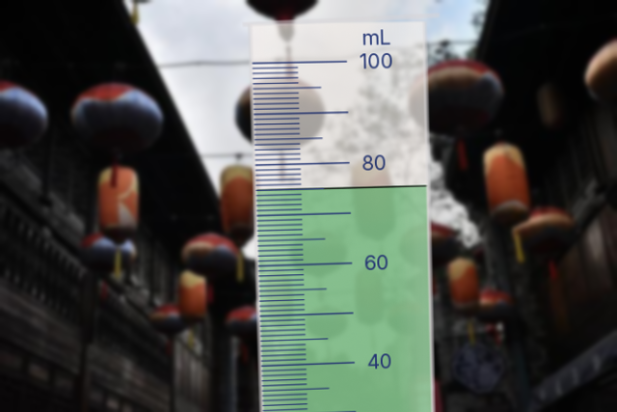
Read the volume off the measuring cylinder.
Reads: 75 mL
